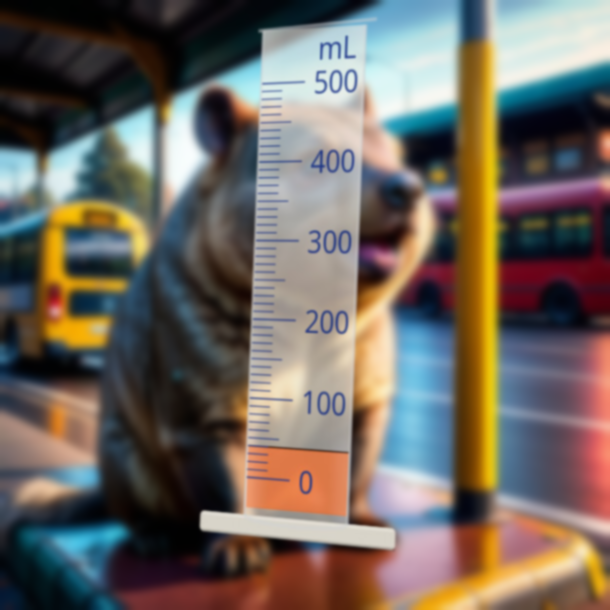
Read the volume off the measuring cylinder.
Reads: 40 mL
